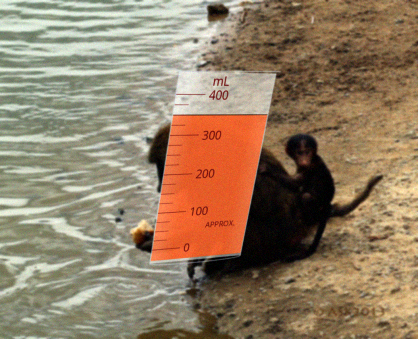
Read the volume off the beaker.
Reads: 350 mL
